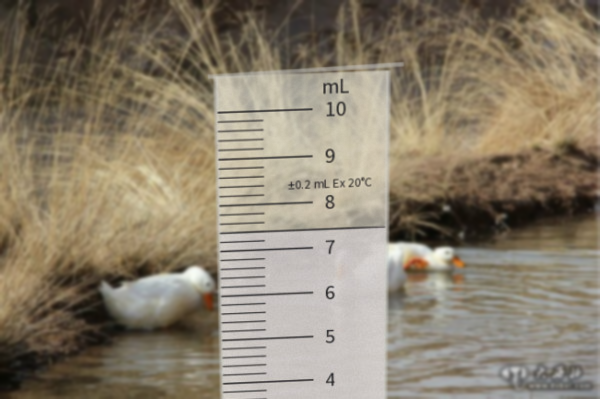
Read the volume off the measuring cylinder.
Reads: 7.4 mL
